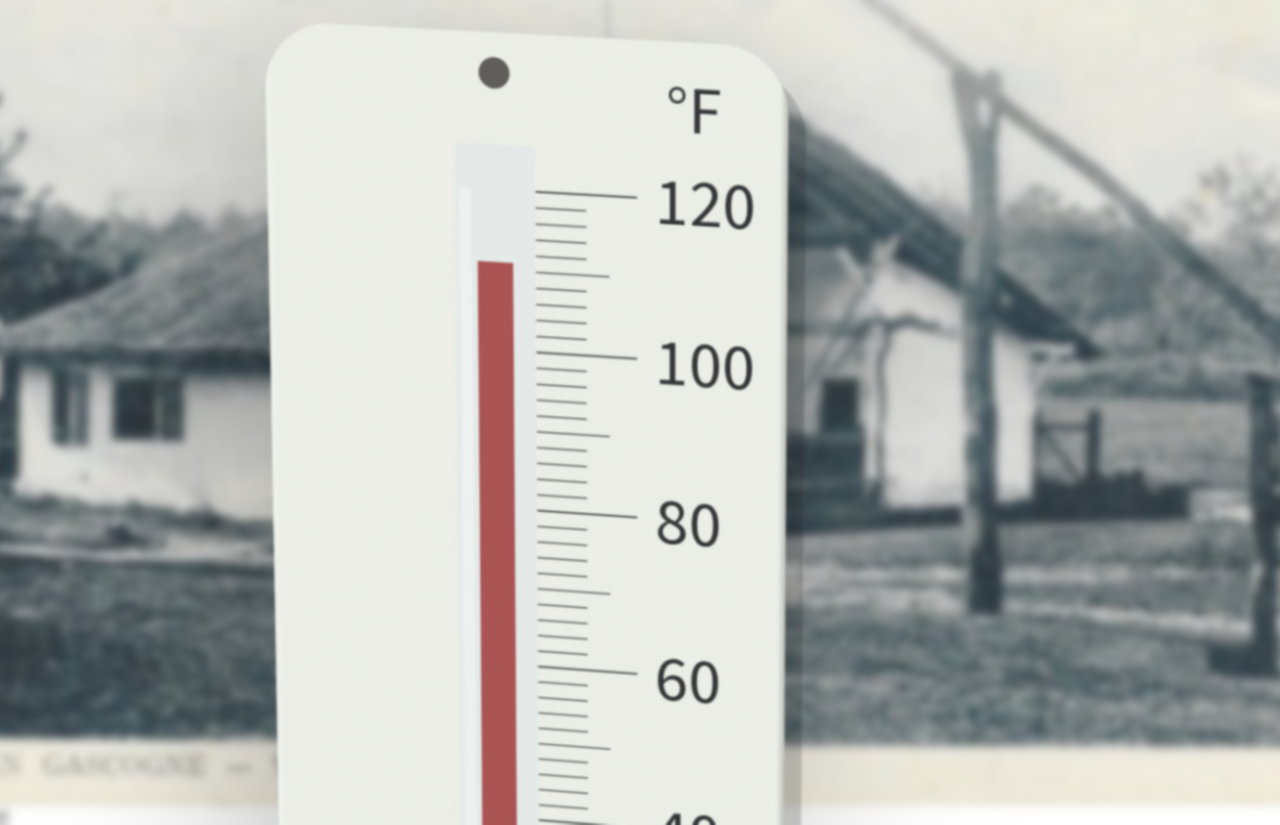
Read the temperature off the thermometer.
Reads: 111 °F
